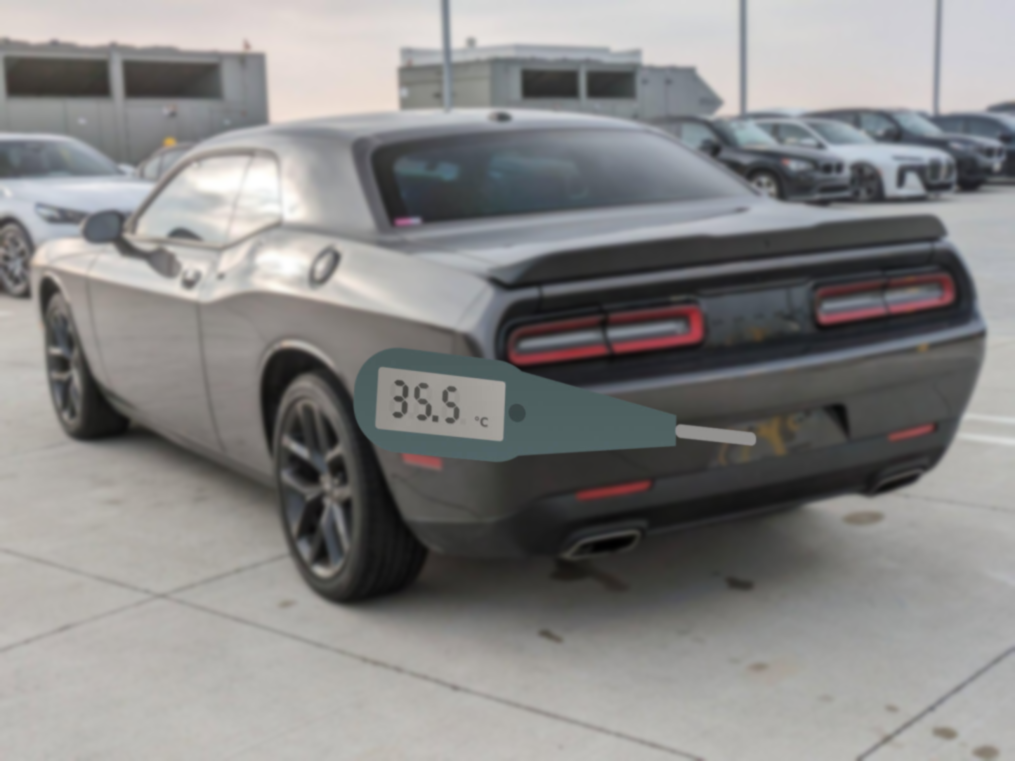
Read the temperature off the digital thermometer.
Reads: 35.5 °C
